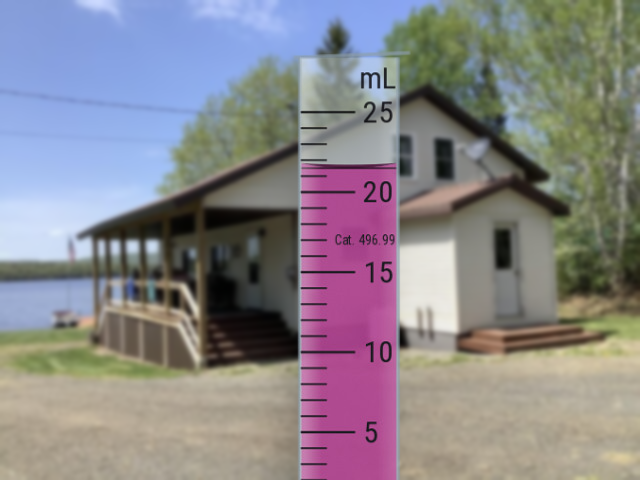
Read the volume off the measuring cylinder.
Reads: 21.5 mL
